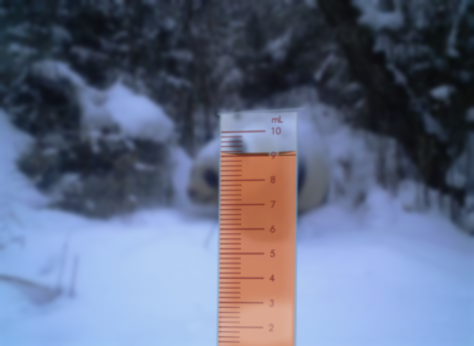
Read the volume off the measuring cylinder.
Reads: 9 mL
